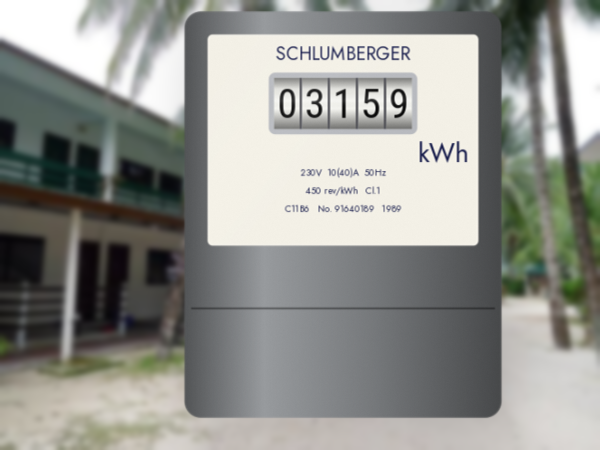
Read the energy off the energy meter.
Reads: 3159 kWh
